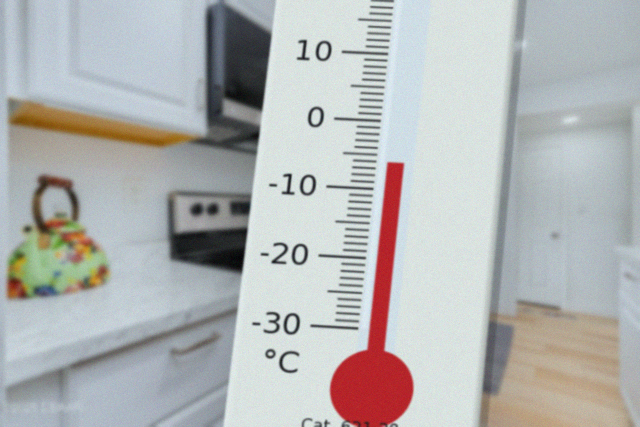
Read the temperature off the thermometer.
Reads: -6 °C
